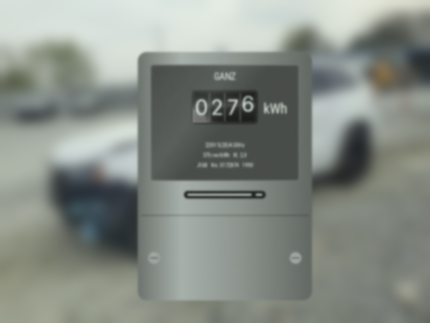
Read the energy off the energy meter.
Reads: 276 kWh
